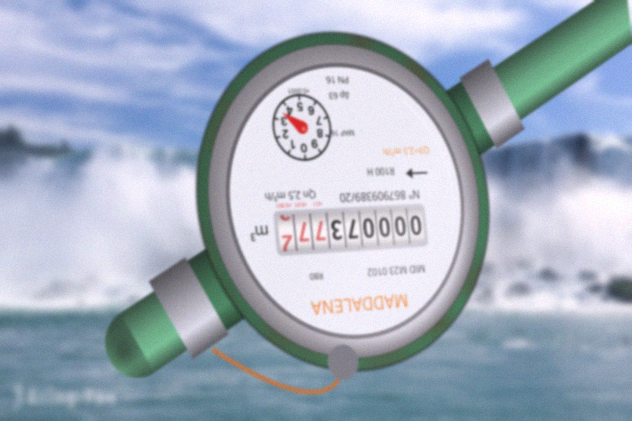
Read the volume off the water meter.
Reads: 73.7723 m³
